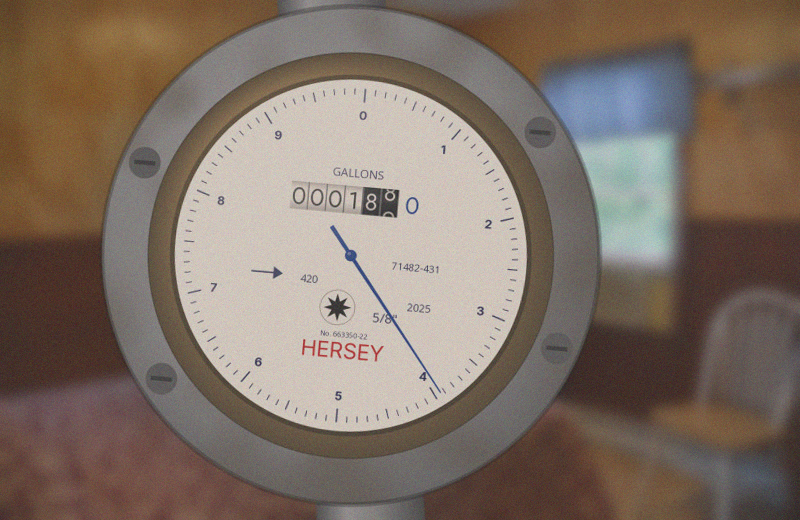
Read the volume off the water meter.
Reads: 1883.9 gal
